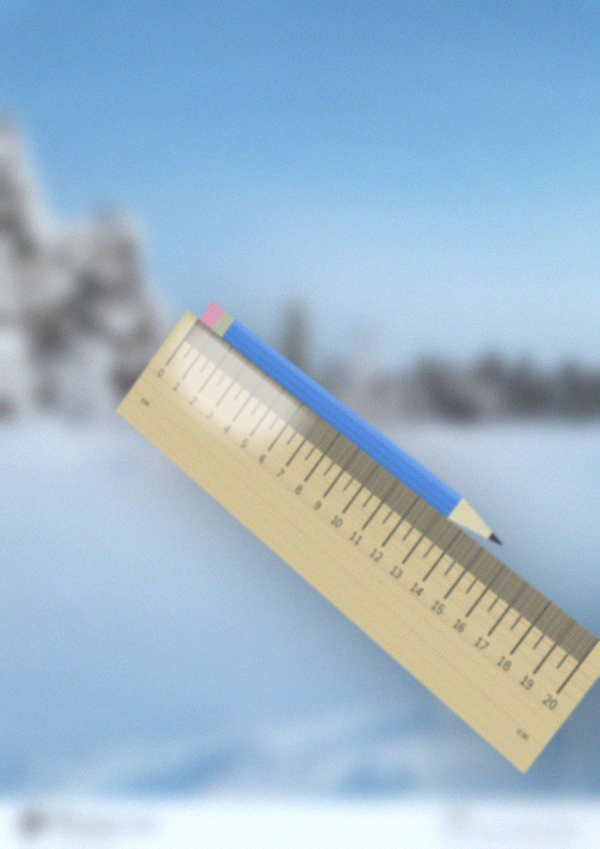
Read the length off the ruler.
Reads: 15.5 cm
